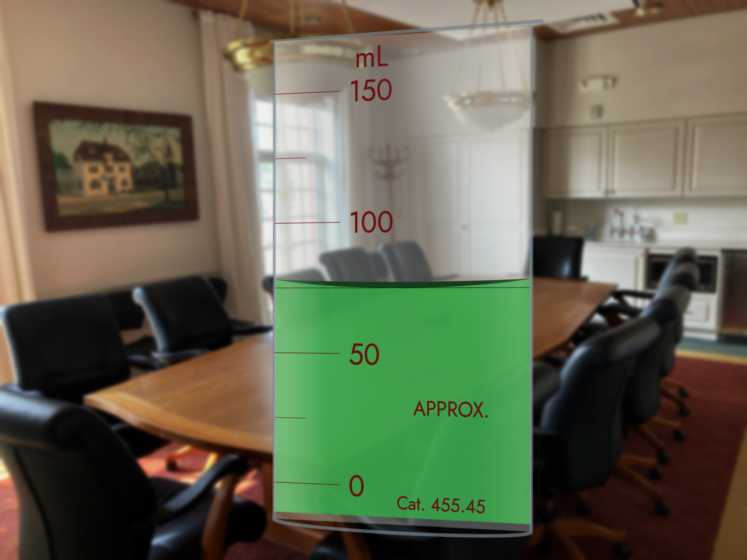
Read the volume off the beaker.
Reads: 75 mL
